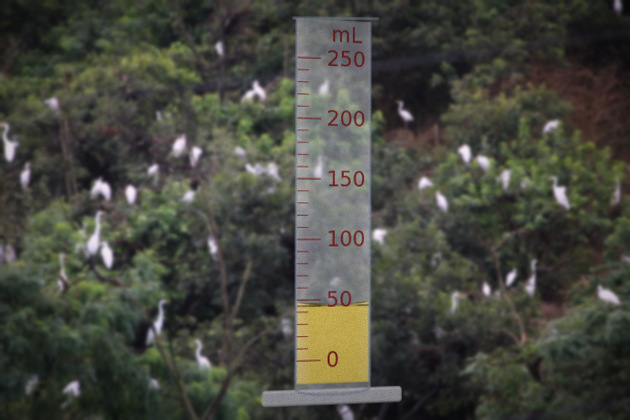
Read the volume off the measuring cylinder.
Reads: 45 mL
